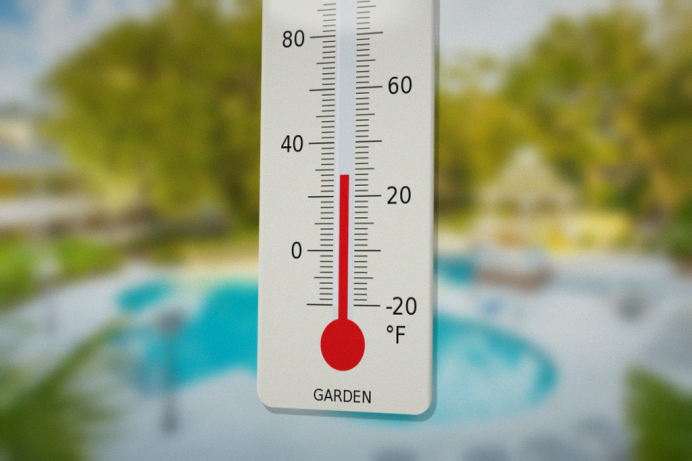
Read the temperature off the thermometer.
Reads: 28 °F
